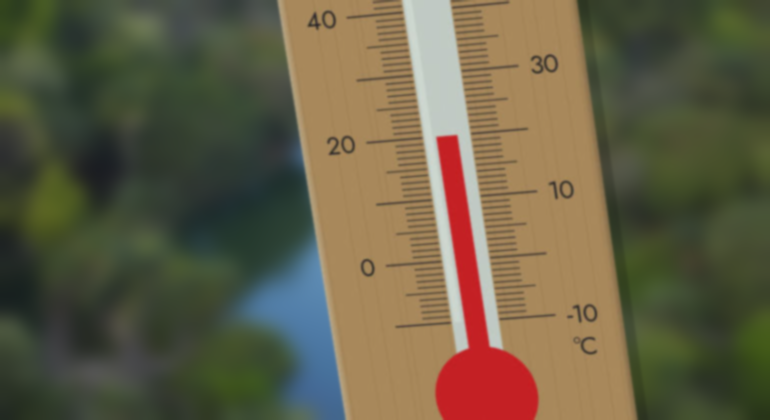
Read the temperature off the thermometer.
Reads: 20 °C
